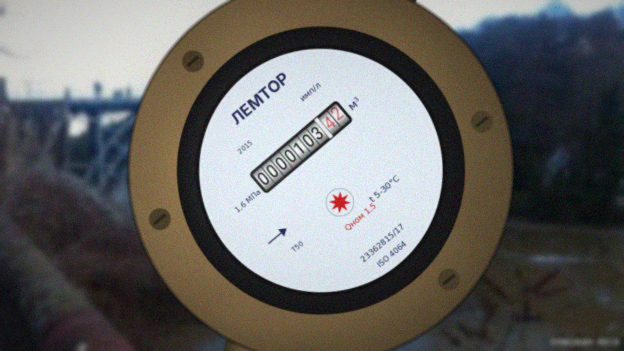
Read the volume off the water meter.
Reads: 103.42 m³
